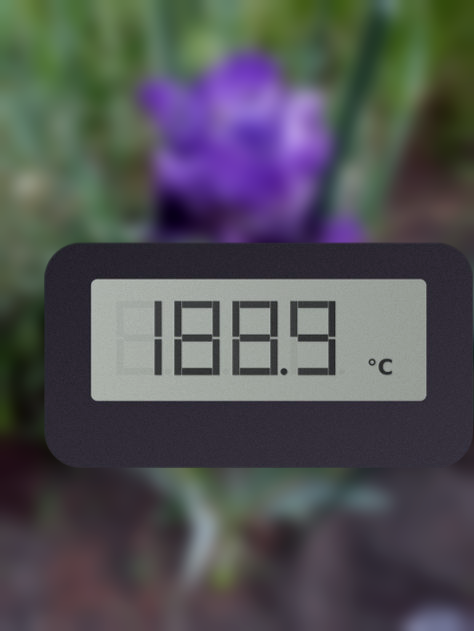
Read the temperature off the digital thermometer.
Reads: 188.9 °C
